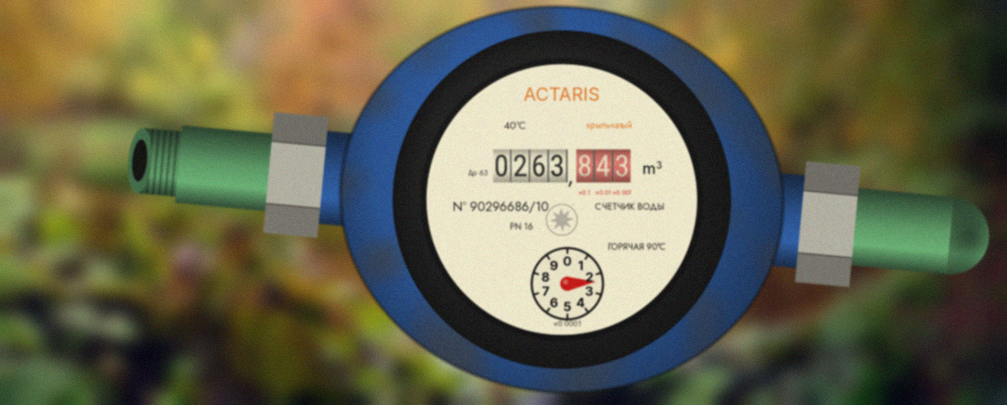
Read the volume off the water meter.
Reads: 263.8432 m³
